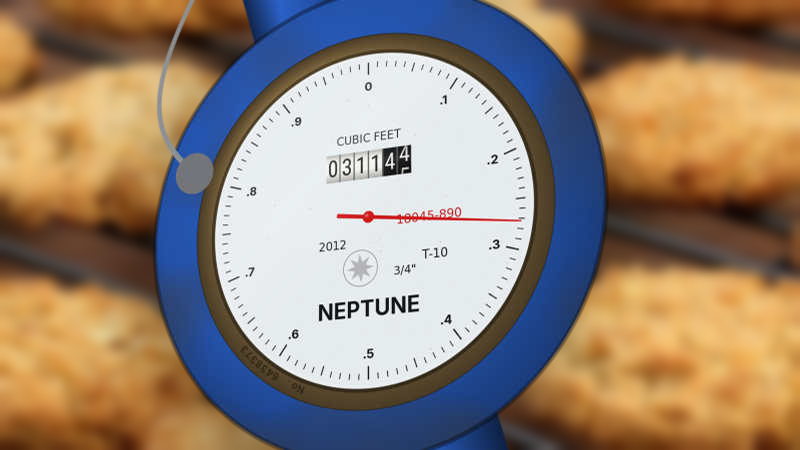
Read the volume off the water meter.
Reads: 31144.27 ft³
